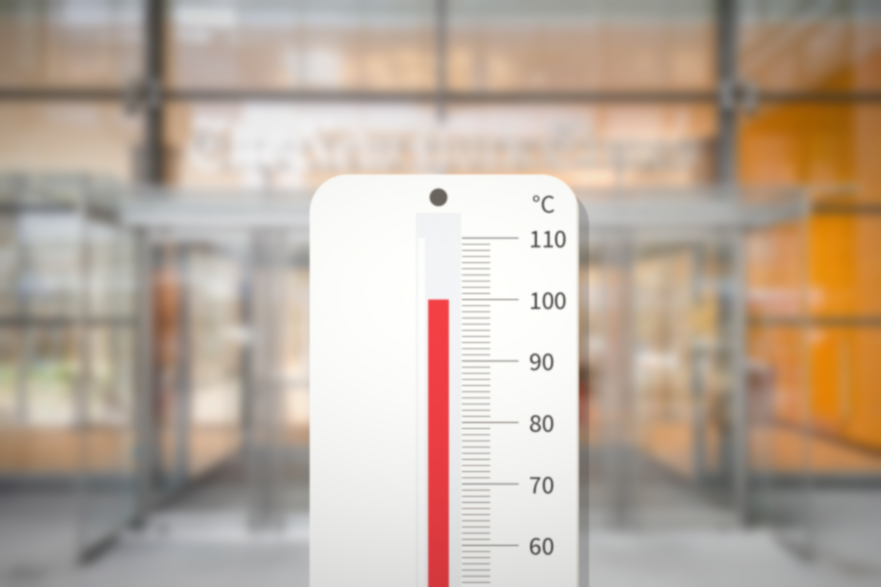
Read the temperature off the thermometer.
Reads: 100 °C
